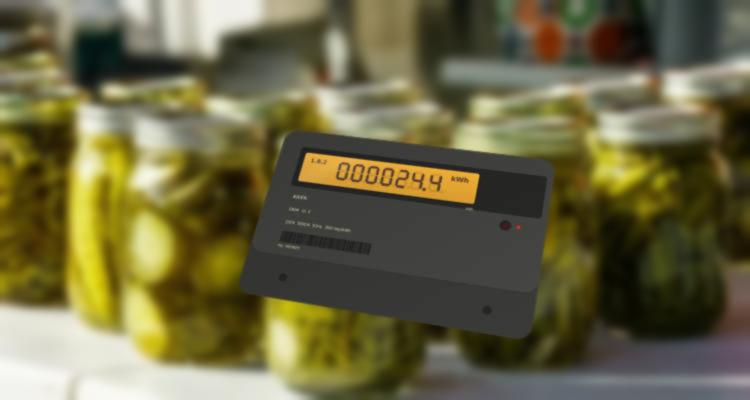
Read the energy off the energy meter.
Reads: 24.4 kWh
